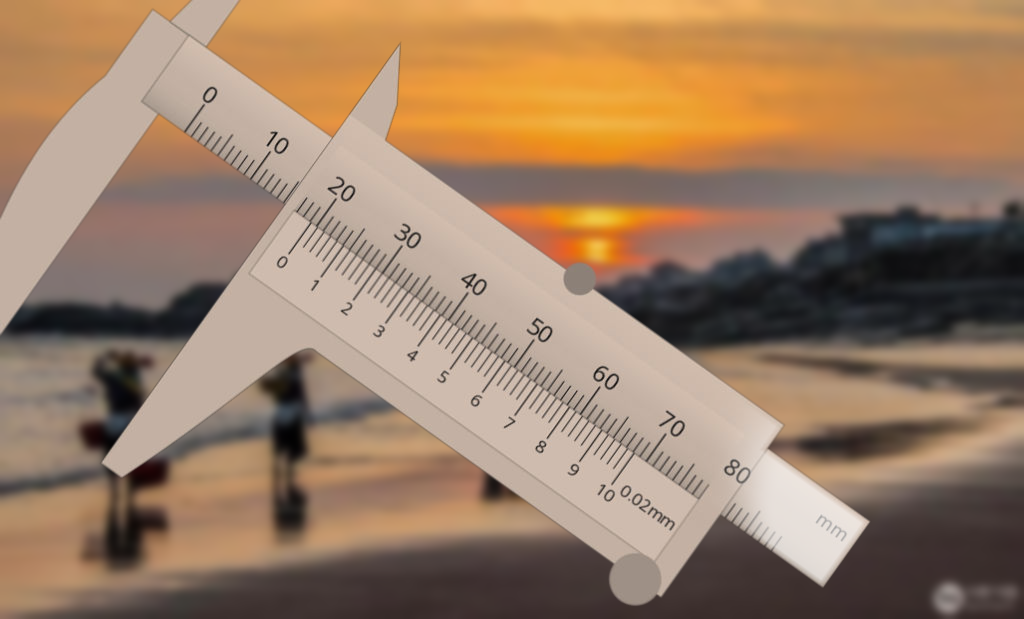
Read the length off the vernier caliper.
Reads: 19.2 mm
